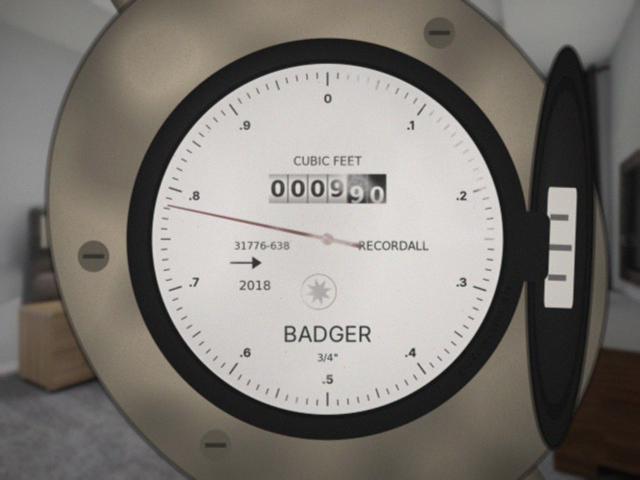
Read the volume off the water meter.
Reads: 989.78 ft³
